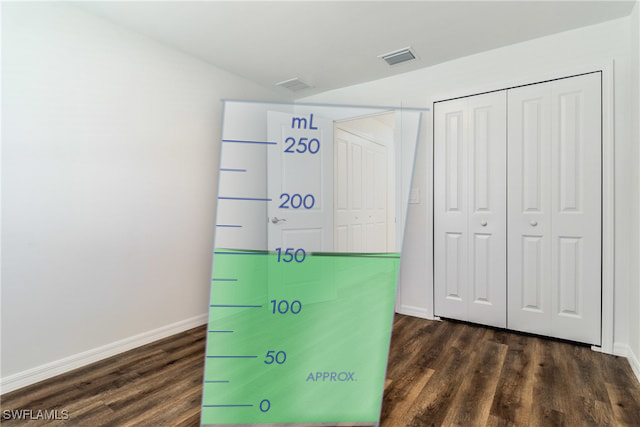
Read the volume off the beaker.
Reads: 150 mL
